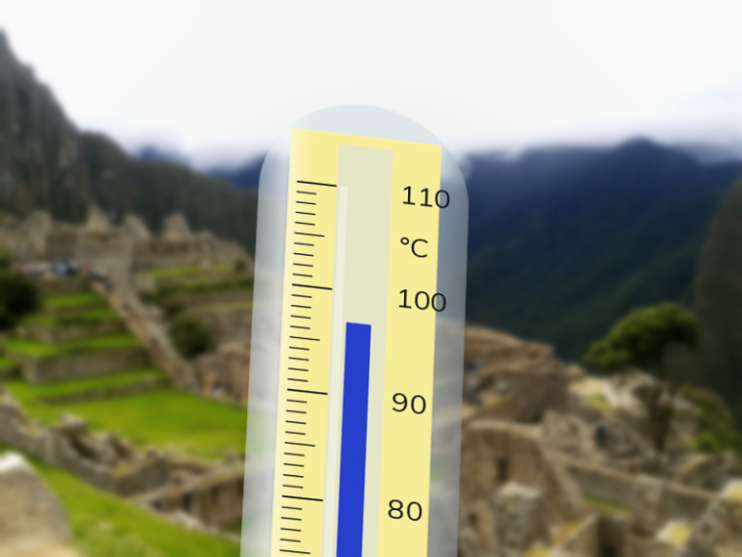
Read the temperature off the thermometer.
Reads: 97 °C
